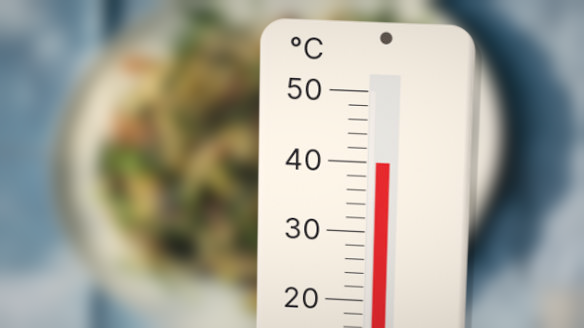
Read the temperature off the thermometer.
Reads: 40 °C
